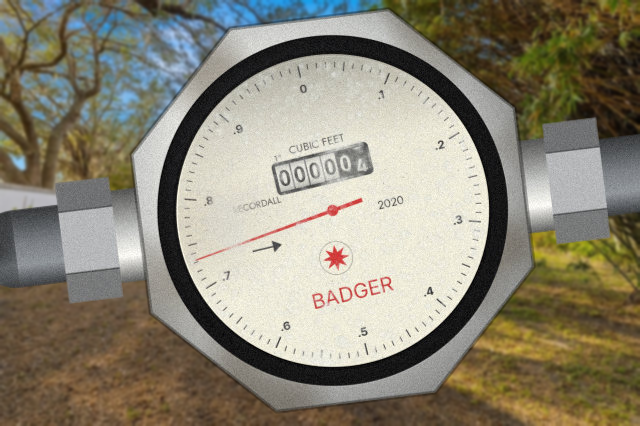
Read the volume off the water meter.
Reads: 3.73 ft³
